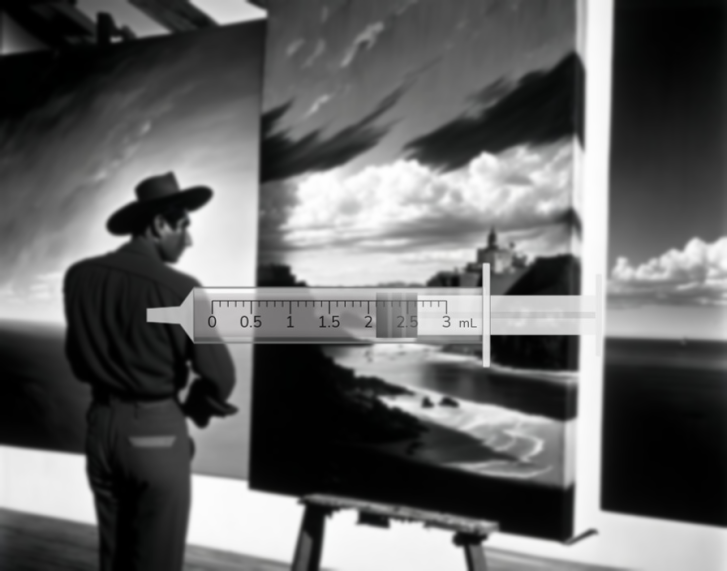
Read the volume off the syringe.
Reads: 2.1 mL
